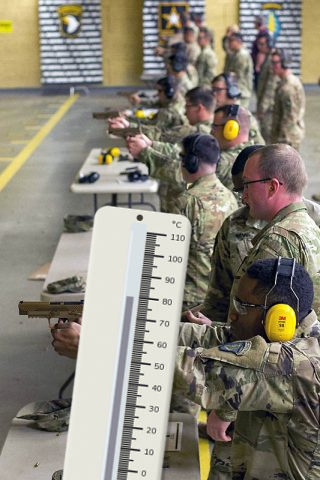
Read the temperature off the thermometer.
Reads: 80 °C
